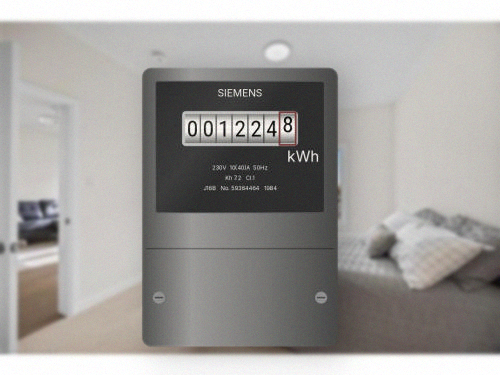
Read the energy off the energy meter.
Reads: 1224.8 kWh
